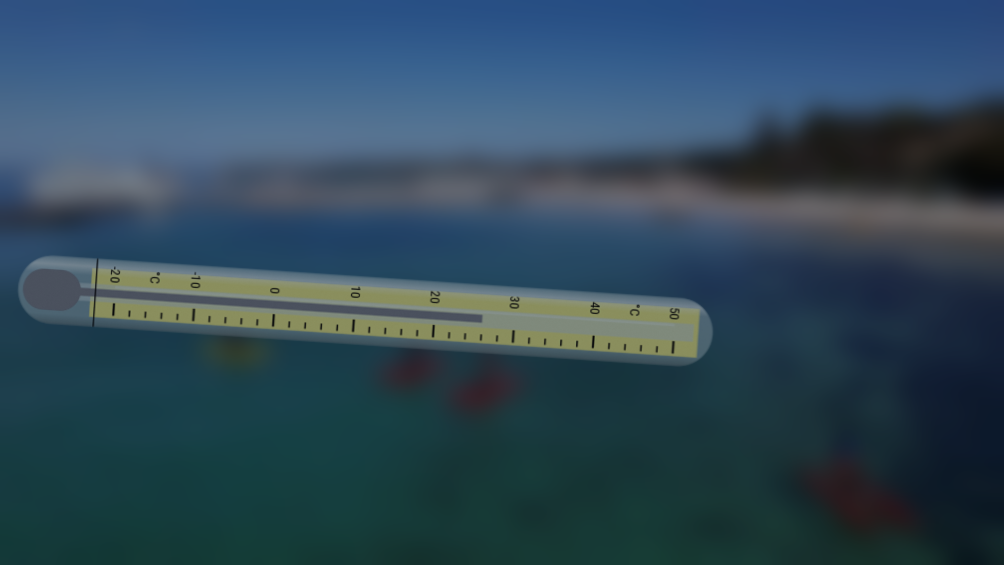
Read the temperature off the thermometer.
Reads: 26 °C
